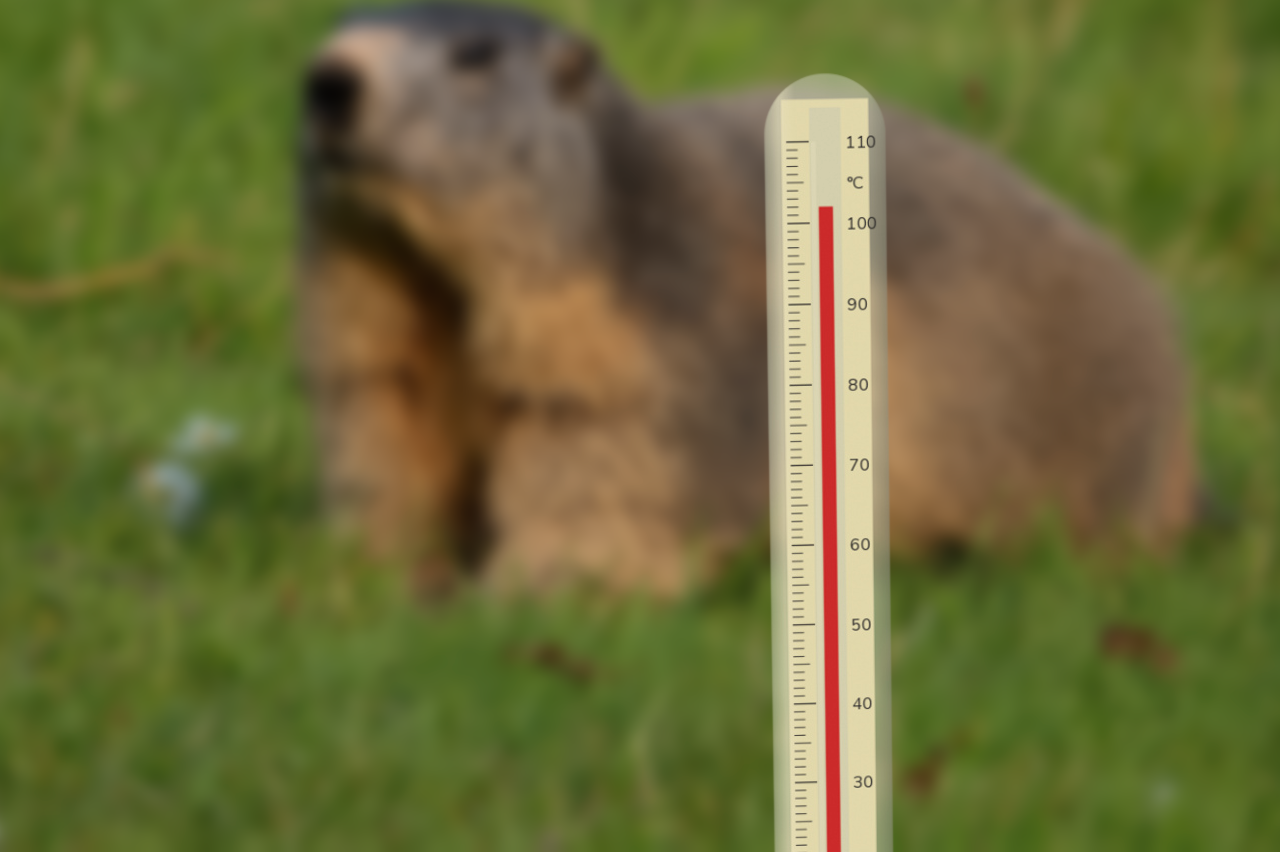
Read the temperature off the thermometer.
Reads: 102 °C
